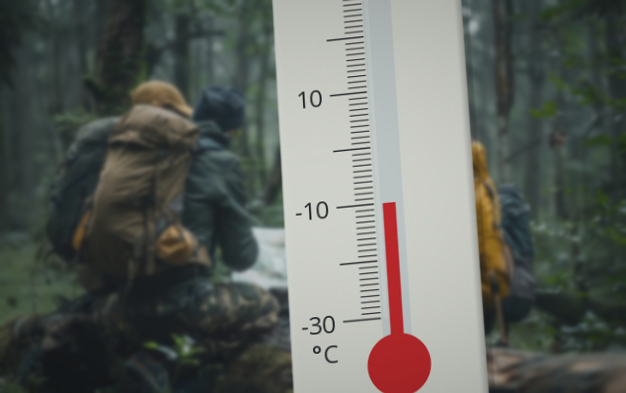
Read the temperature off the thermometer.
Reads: -10 °C
